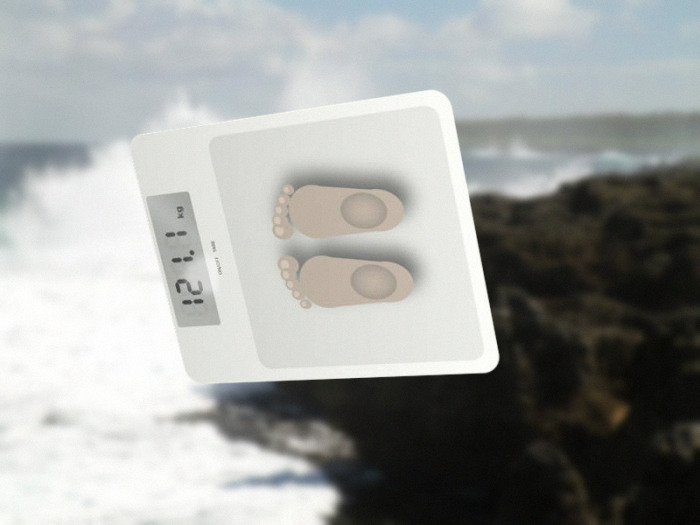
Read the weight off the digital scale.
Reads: 121.1 kg
